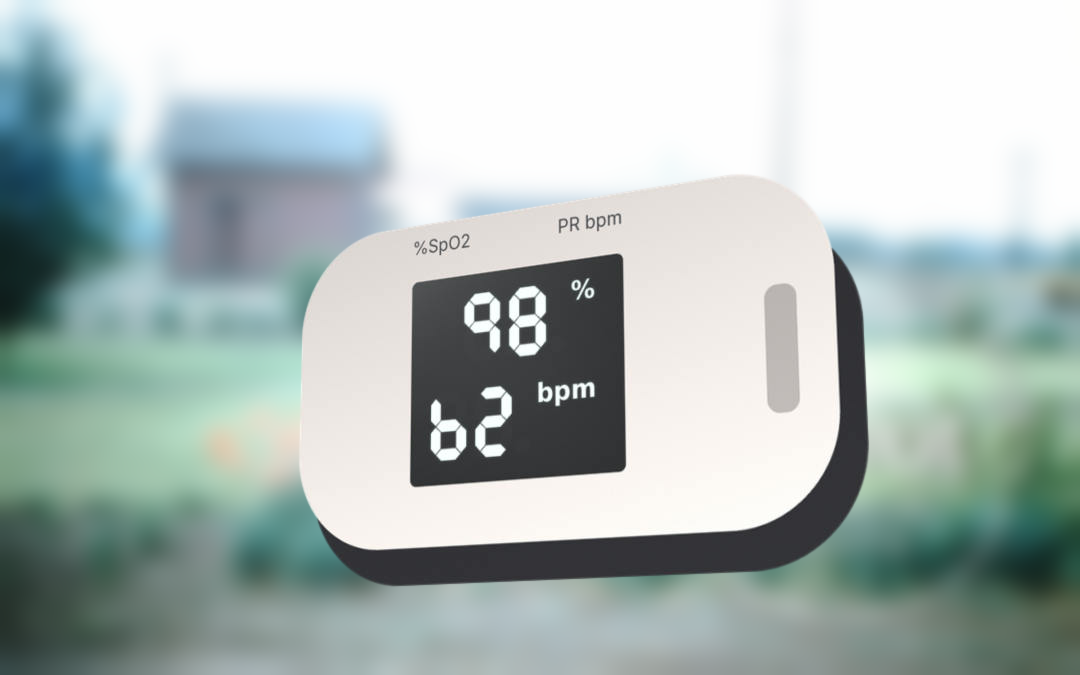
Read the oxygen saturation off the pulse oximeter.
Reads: 98 %
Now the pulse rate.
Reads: 62 bpm
